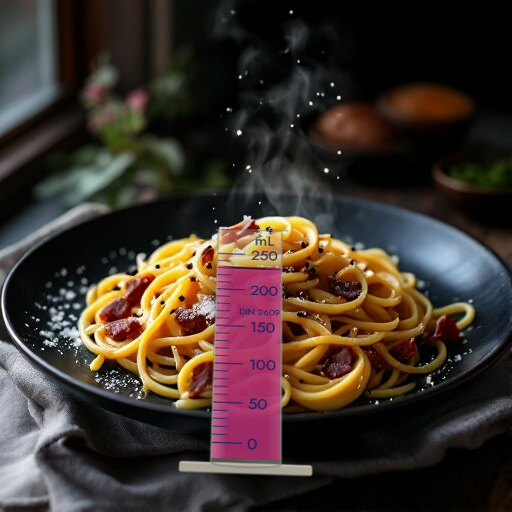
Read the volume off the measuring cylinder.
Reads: 230 mL
